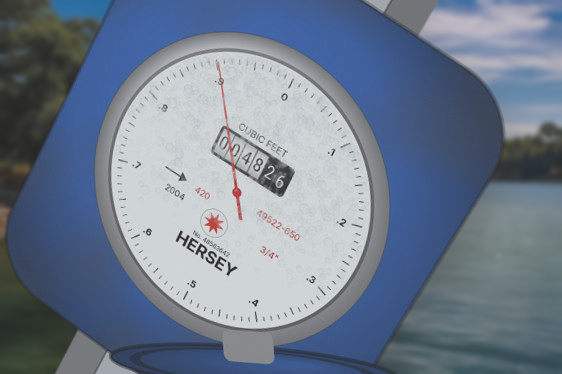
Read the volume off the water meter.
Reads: 4825.90 ft³
